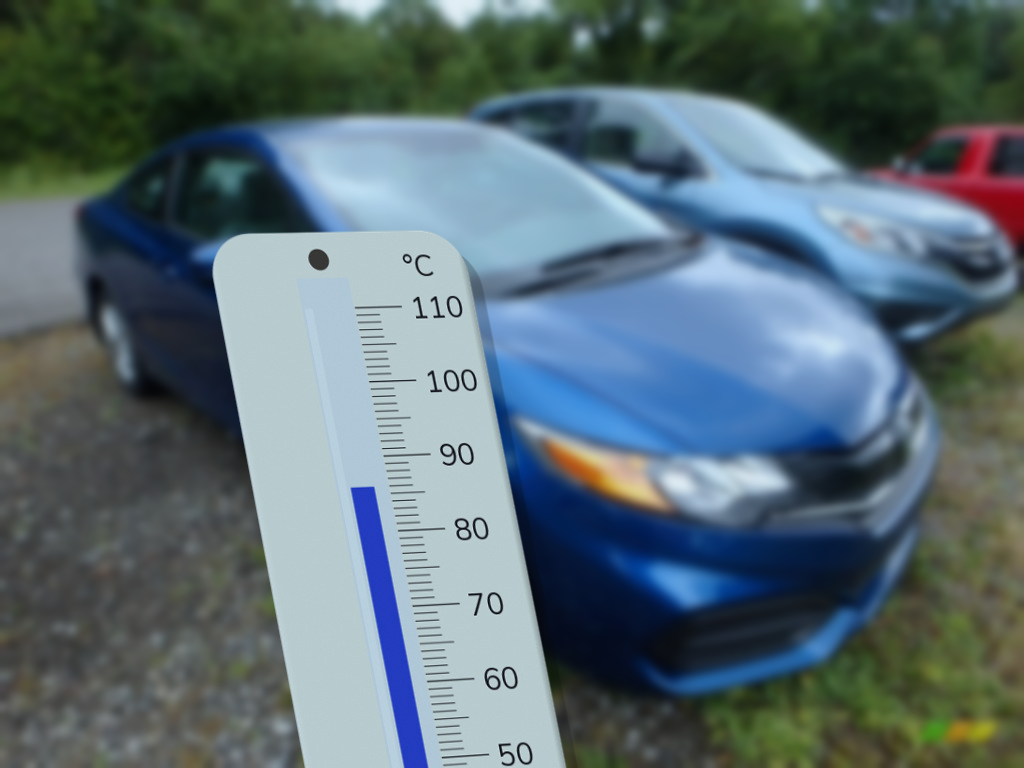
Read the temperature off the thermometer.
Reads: 86 °C
